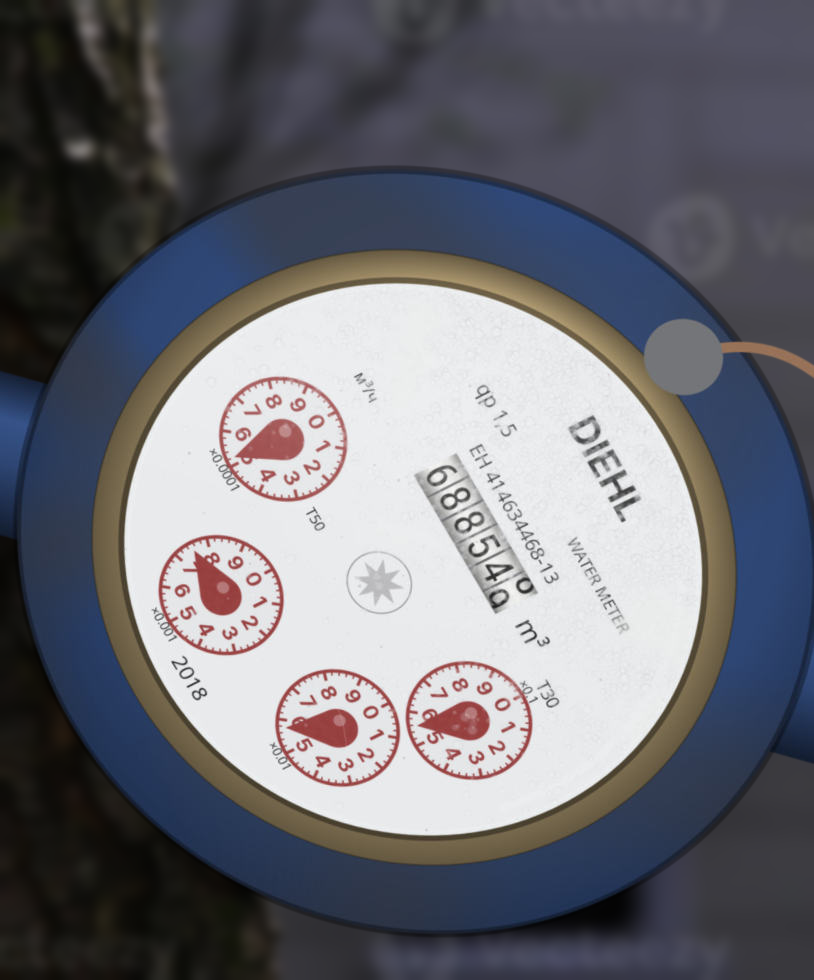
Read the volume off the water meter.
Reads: 688548.5575 m³
